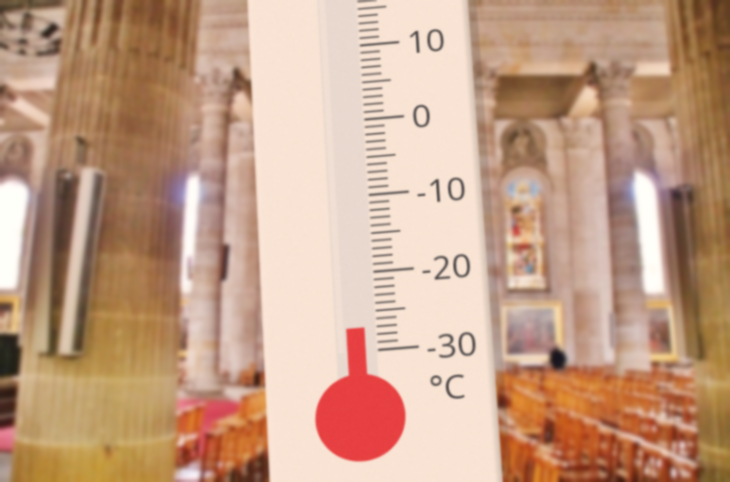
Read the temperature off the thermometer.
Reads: -27 °C
